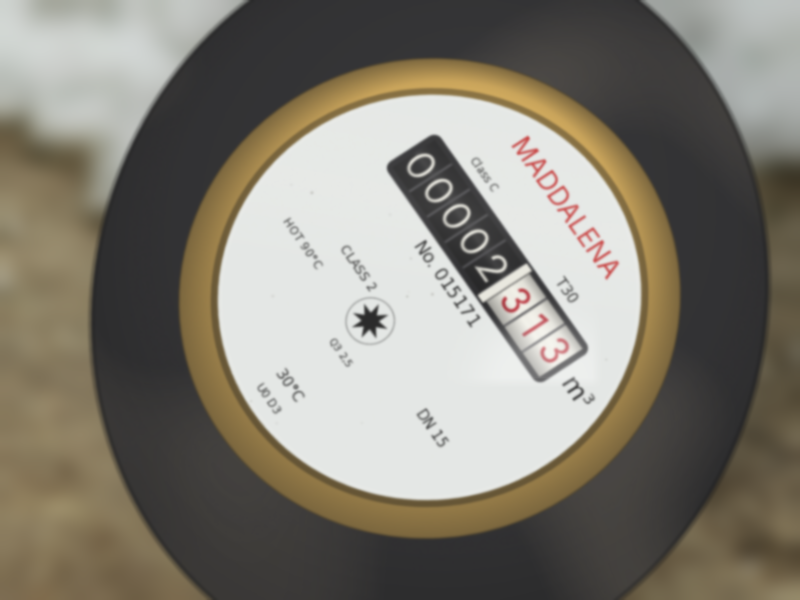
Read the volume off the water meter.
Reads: 2.313 m³
